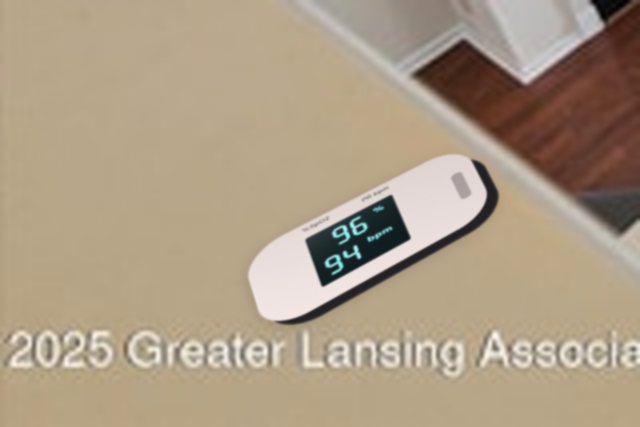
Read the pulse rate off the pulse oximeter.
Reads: 94 bpm
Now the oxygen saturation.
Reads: 96 %
